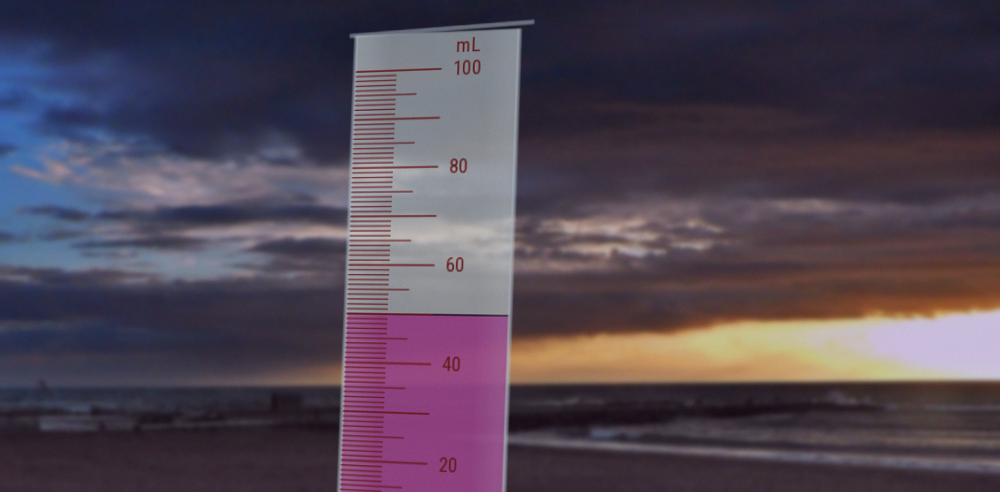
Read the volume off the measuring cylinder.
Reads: 50 mL
